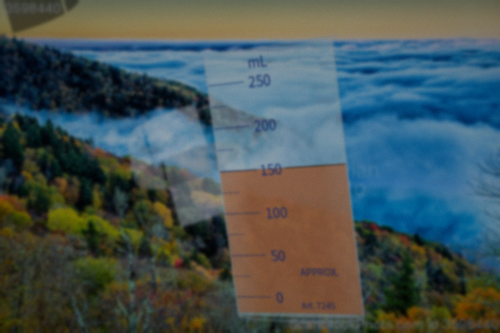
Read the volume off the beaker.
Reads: 150 mL
